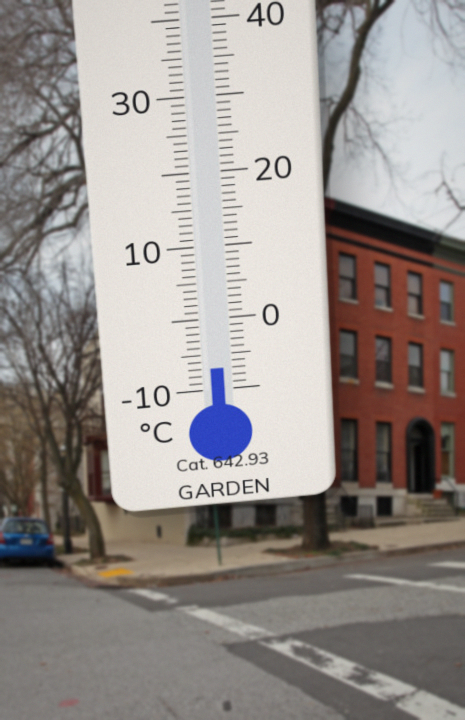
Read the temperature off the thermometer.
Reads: -7 °C
